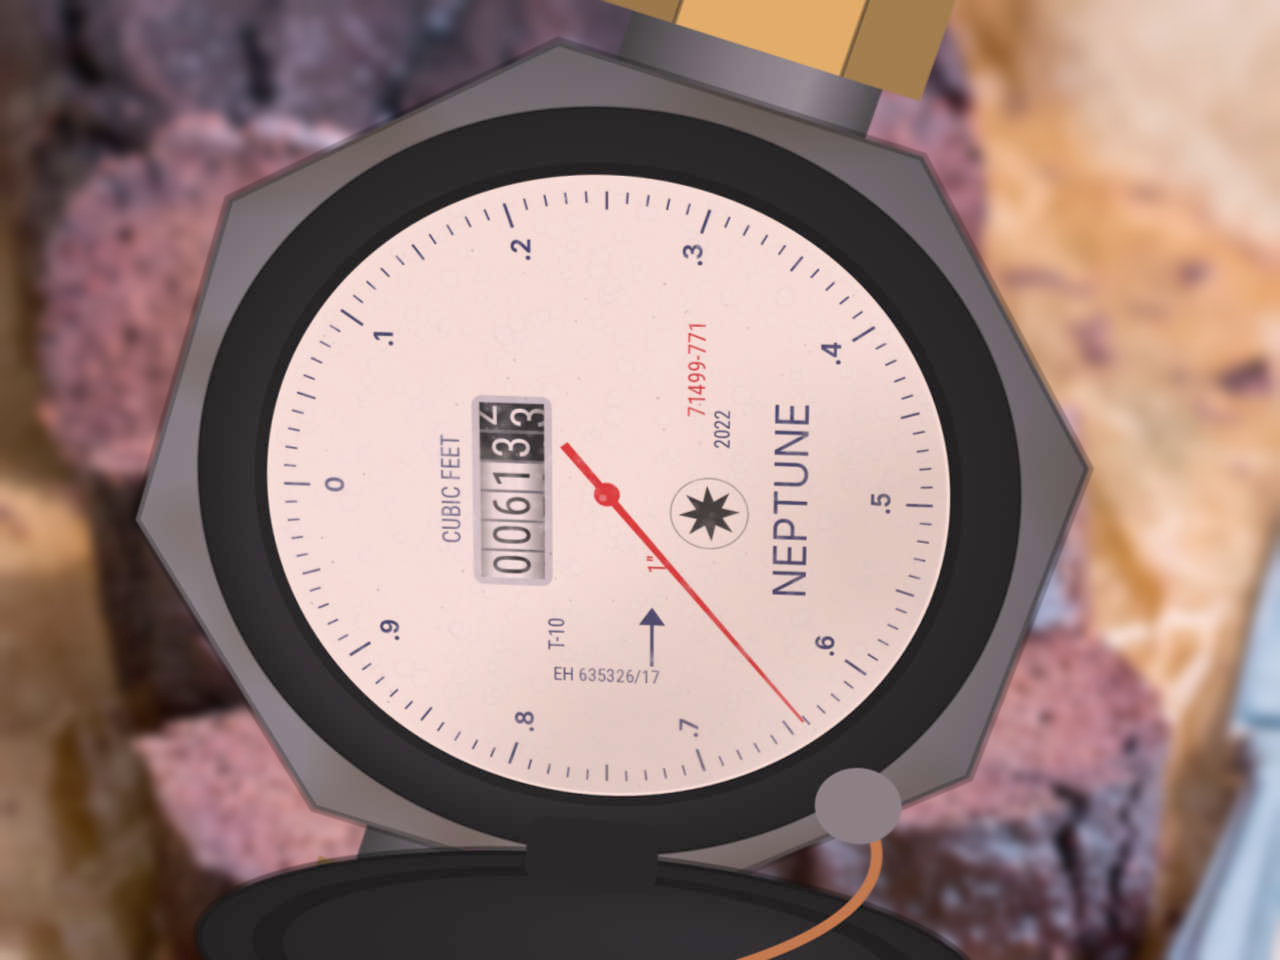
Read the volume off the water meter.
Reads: 6132.64 ft³
